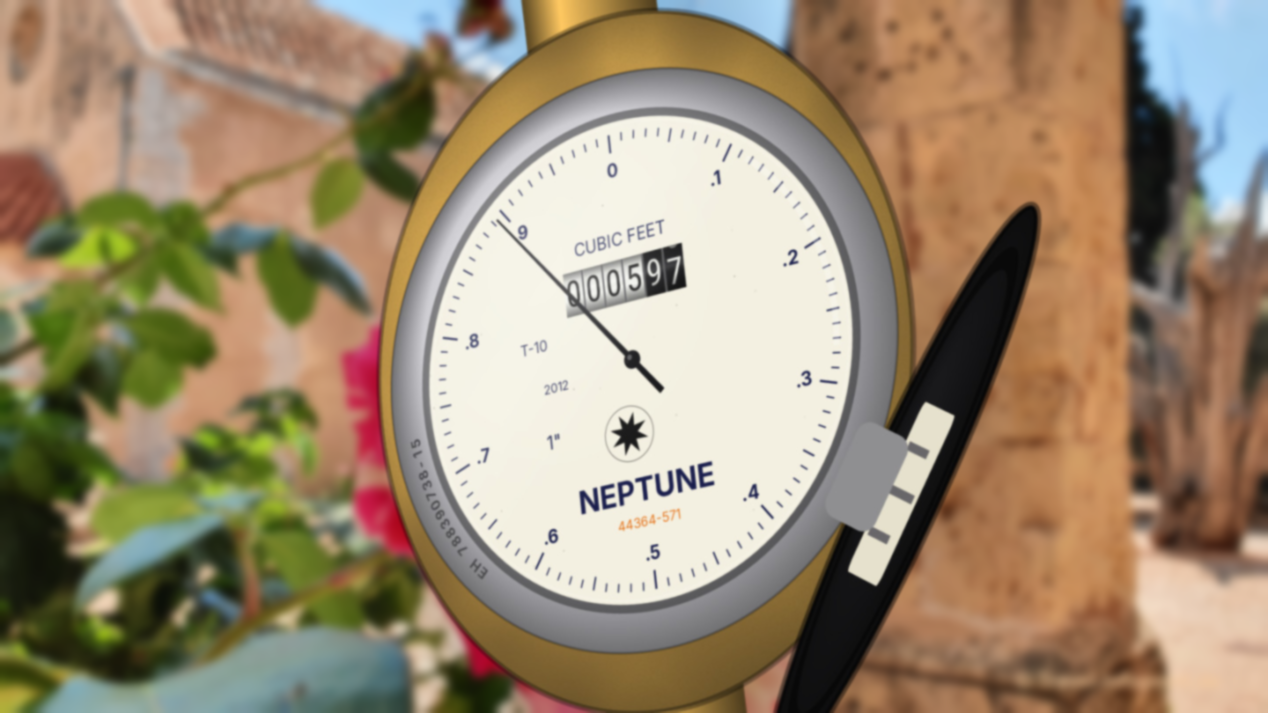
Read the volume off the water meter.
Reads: 596.89 ft³
